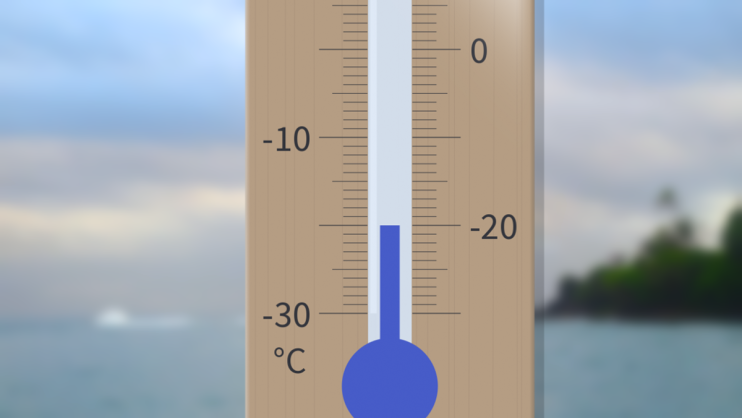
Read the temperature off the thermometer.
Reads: -20 °C
